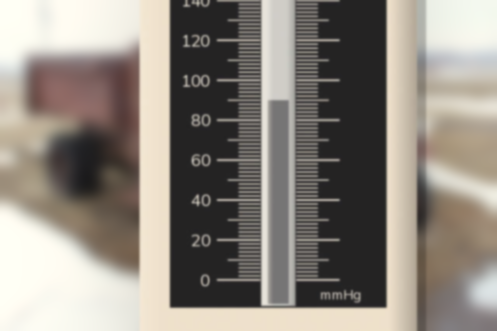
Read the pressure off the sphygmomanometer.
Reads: 90 mmHg
